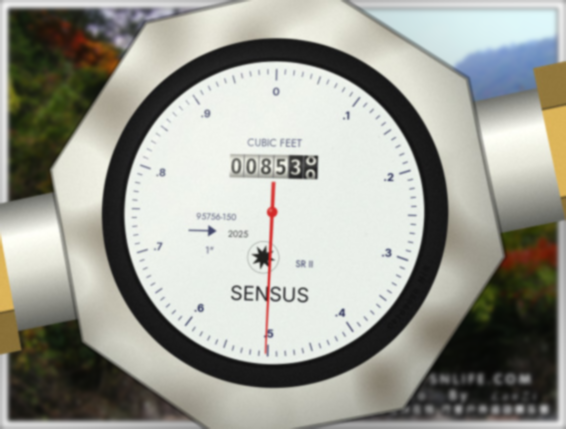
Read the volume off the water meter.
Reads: 8538.50 ft³
